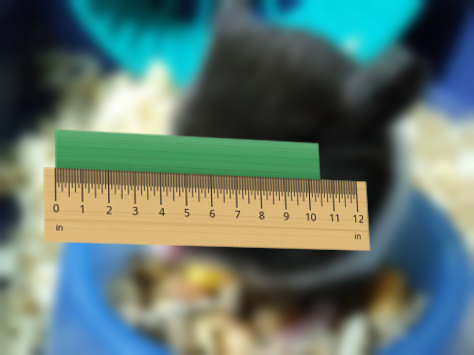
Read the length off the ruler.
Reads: 10.5 in
